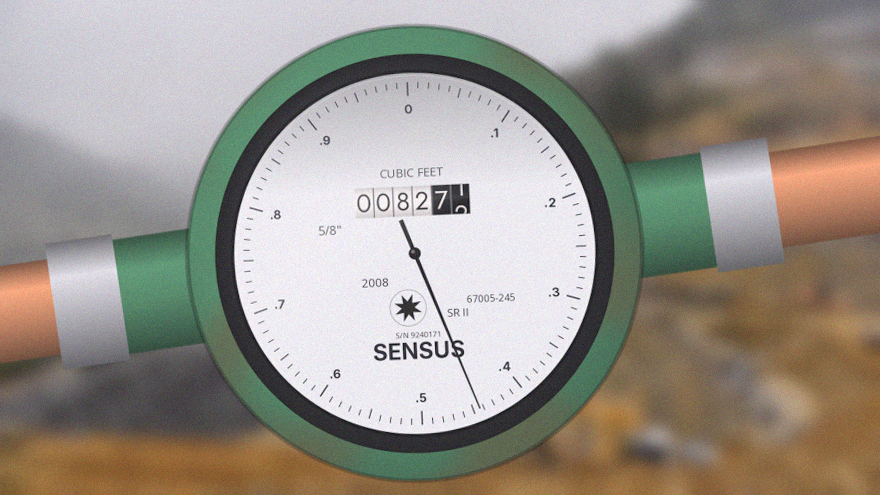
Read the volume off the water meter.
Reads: 8271.44 ft³
